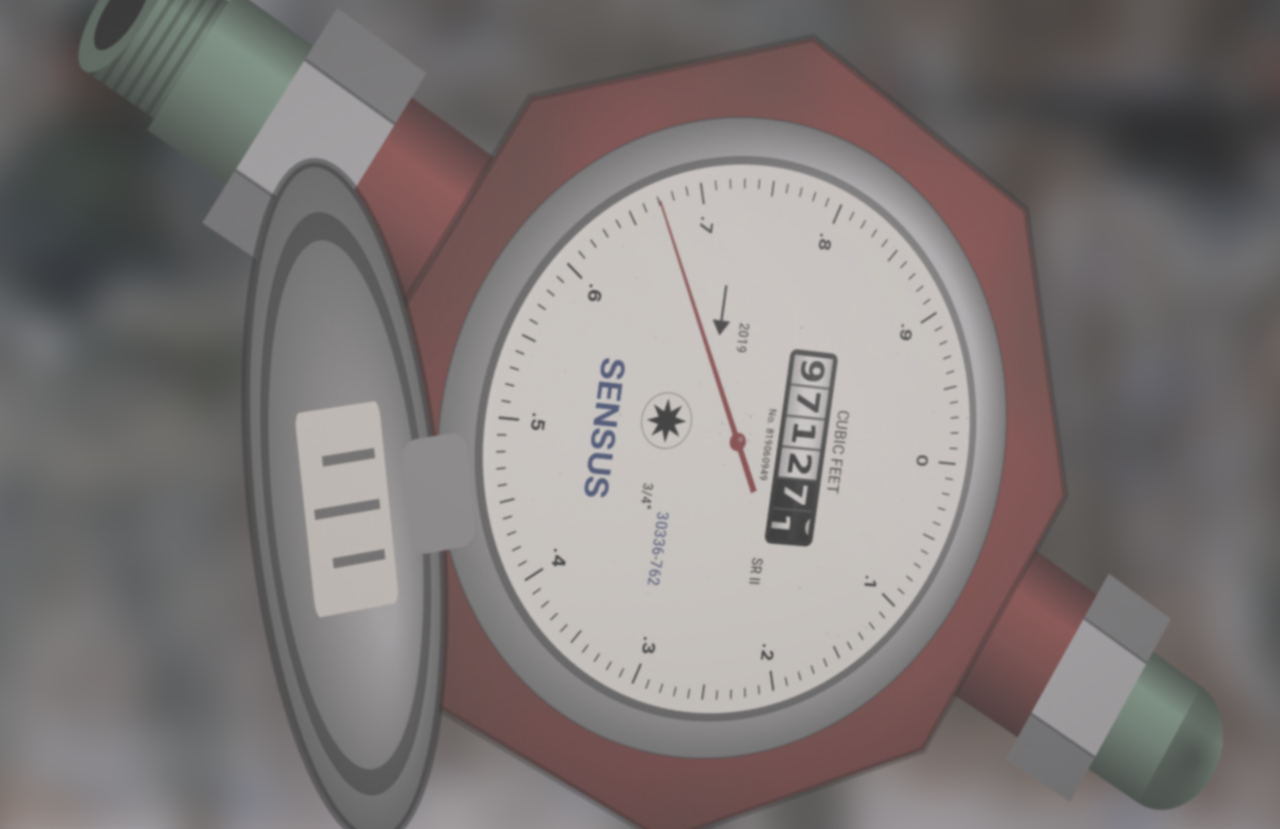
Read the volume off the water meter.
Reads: 971270.67 ft³
